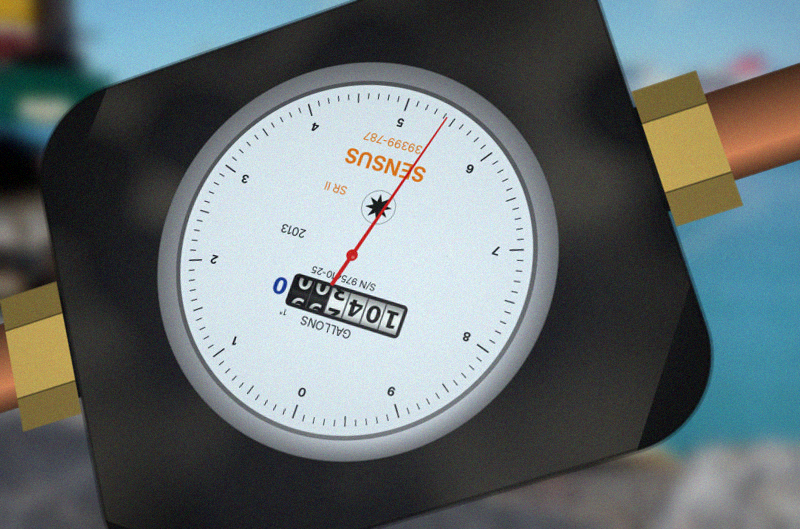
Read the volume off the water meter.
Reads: 1042995.4 gal
